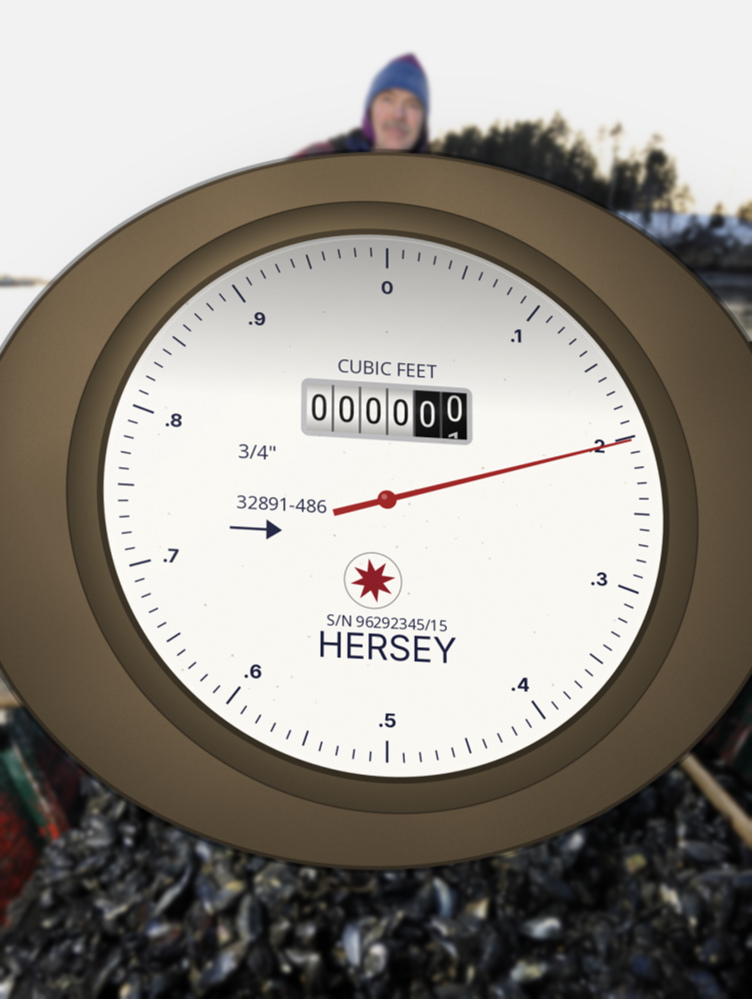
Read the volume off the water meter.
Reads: 0.20 ft³
